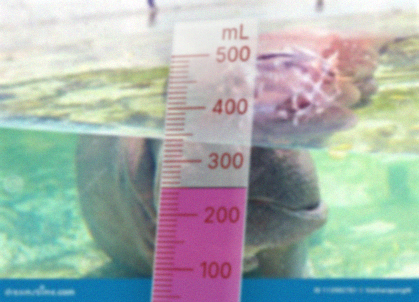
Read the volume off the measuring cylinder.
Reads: 250 mL
